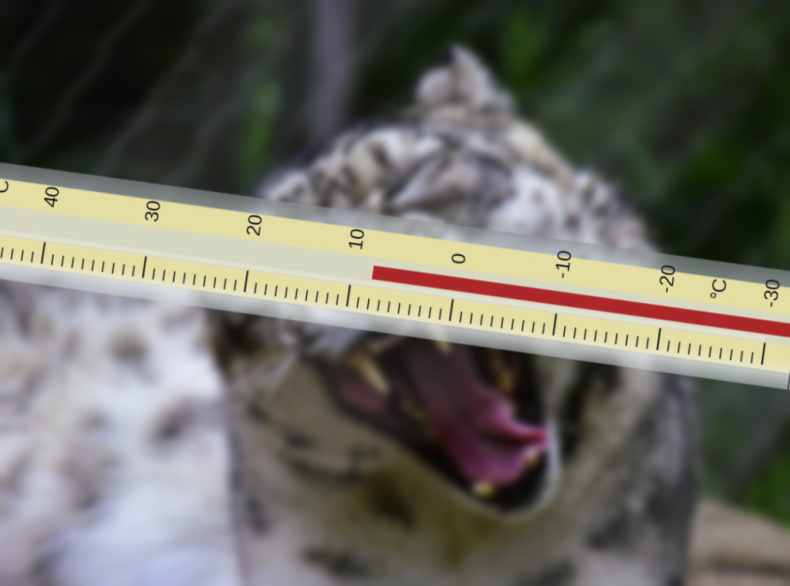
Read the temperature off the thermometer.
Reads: 8 °C
